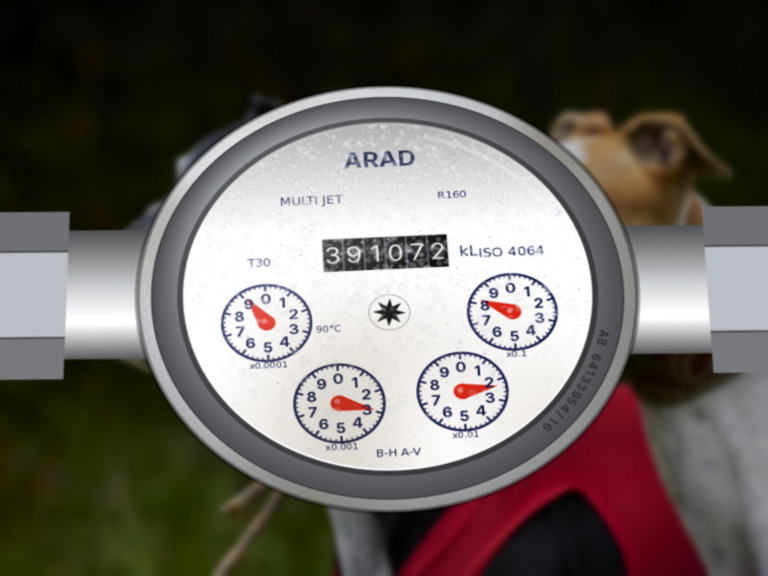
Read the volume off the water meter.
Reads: 391072.8229 kL
